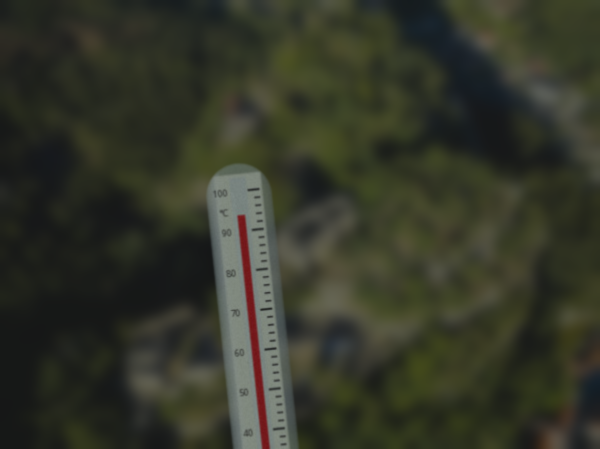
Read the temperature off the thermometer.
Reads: 94 °C
